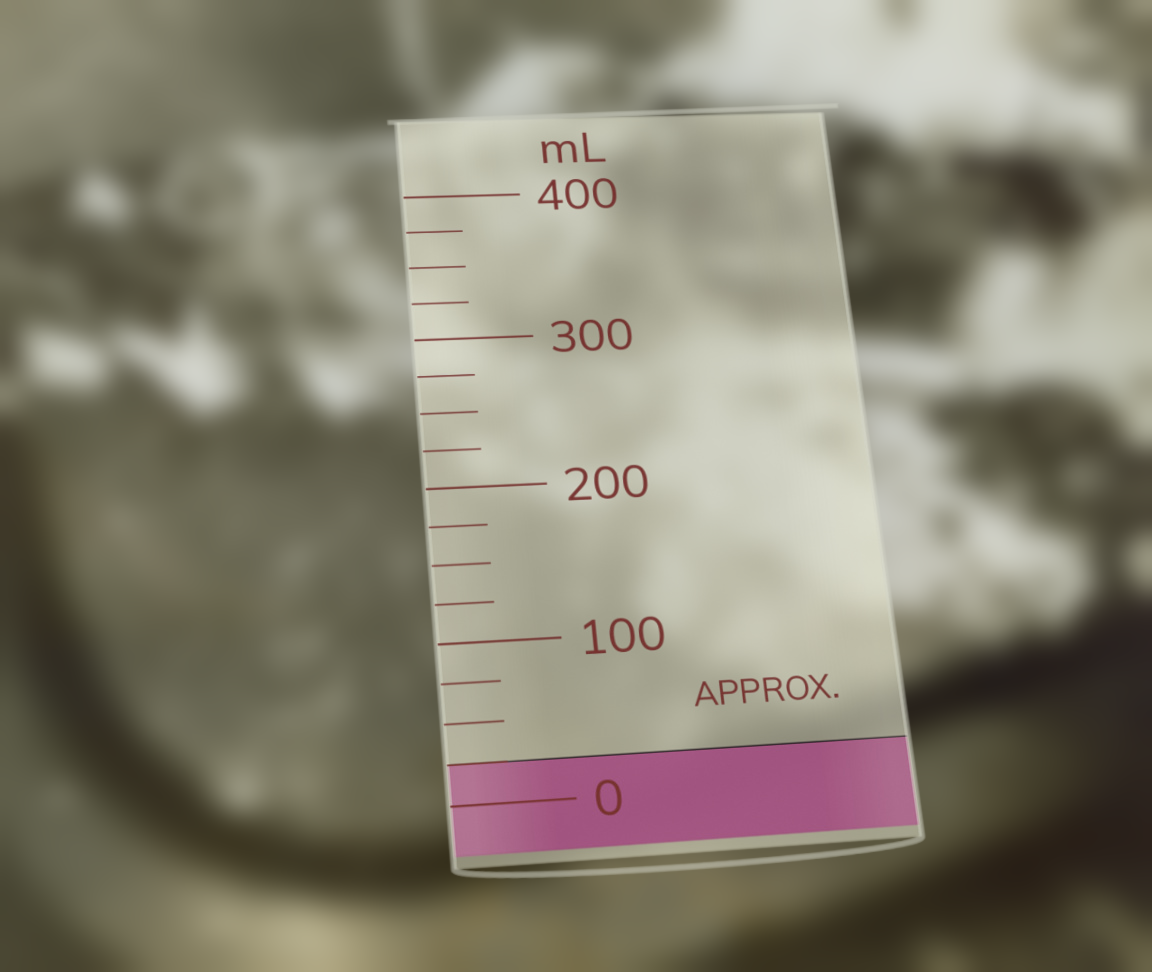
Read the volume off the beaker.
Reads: 25 mL
